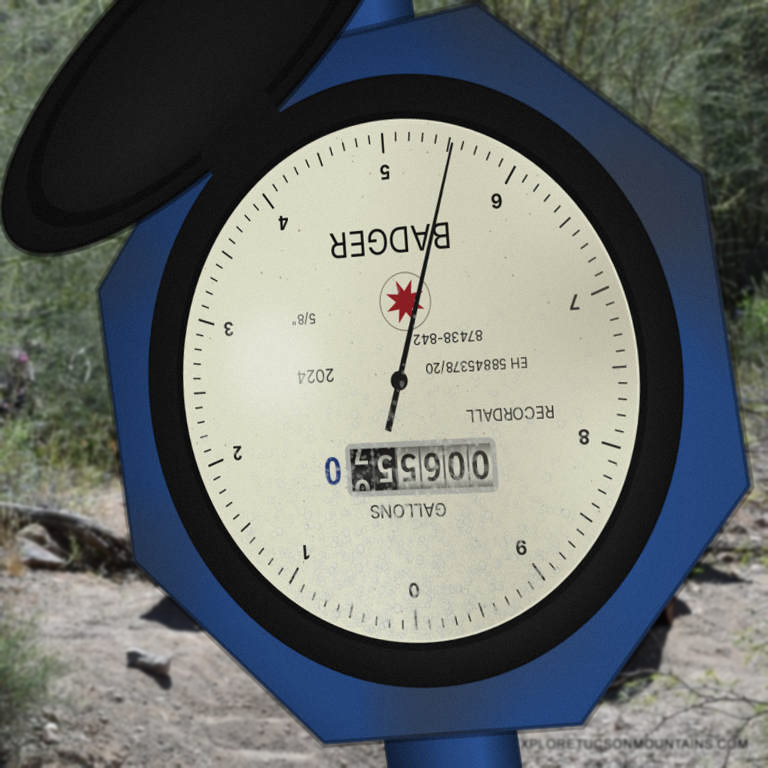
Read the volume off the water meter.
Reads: 65565.5 gal
